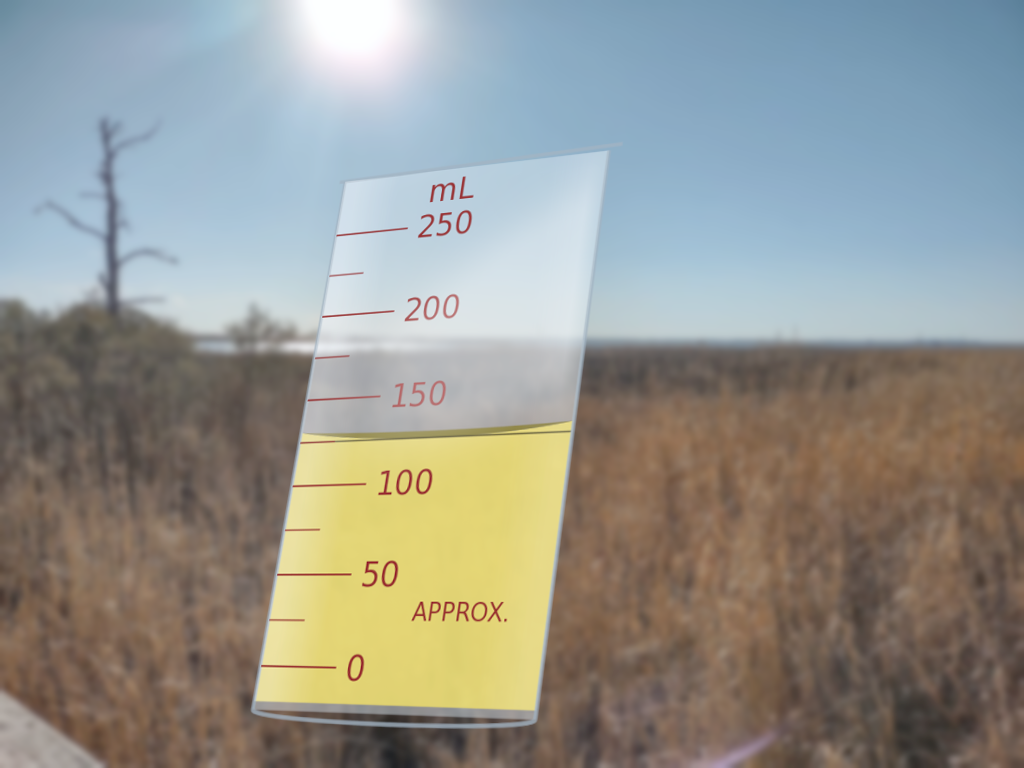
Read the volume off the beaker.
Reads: 125 mL
